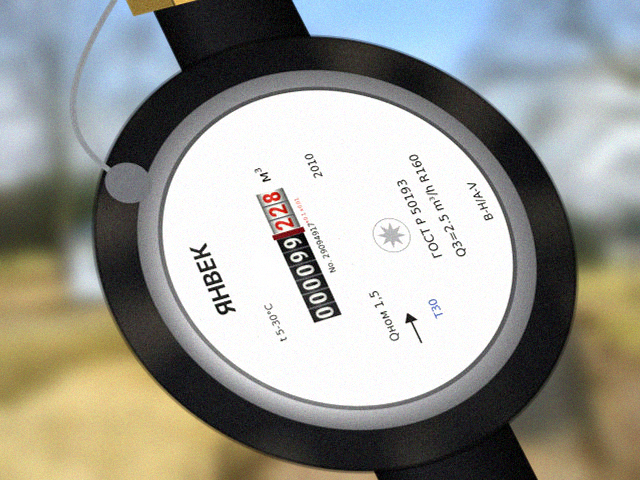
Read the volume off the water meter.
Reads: 99.228 m³
